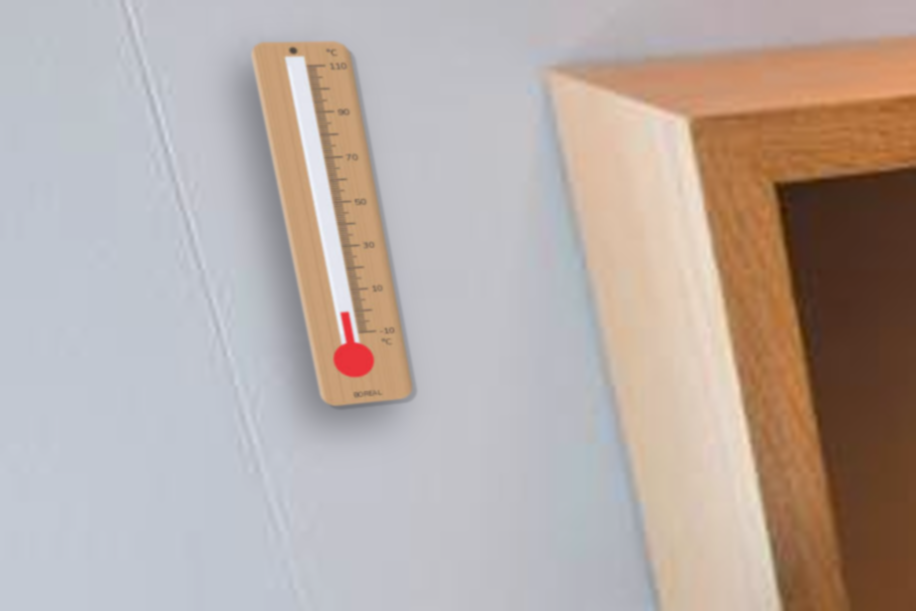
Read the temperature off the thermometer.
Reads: 0 °C
